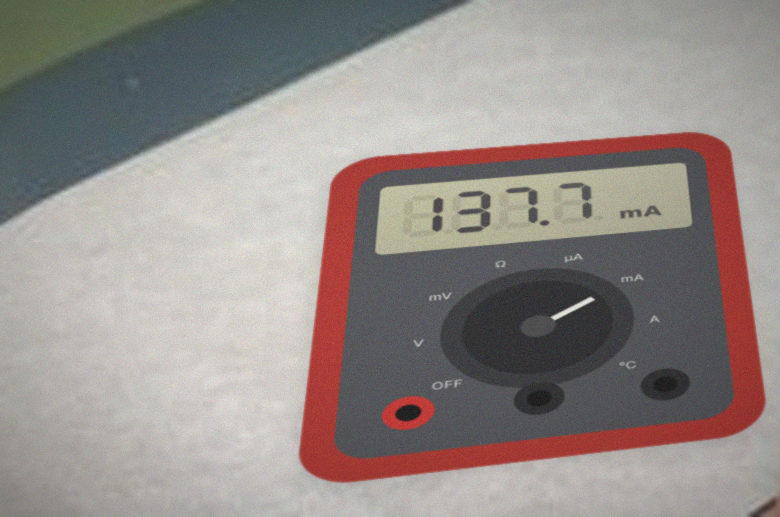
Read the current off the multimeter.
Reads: 137.7 mA
